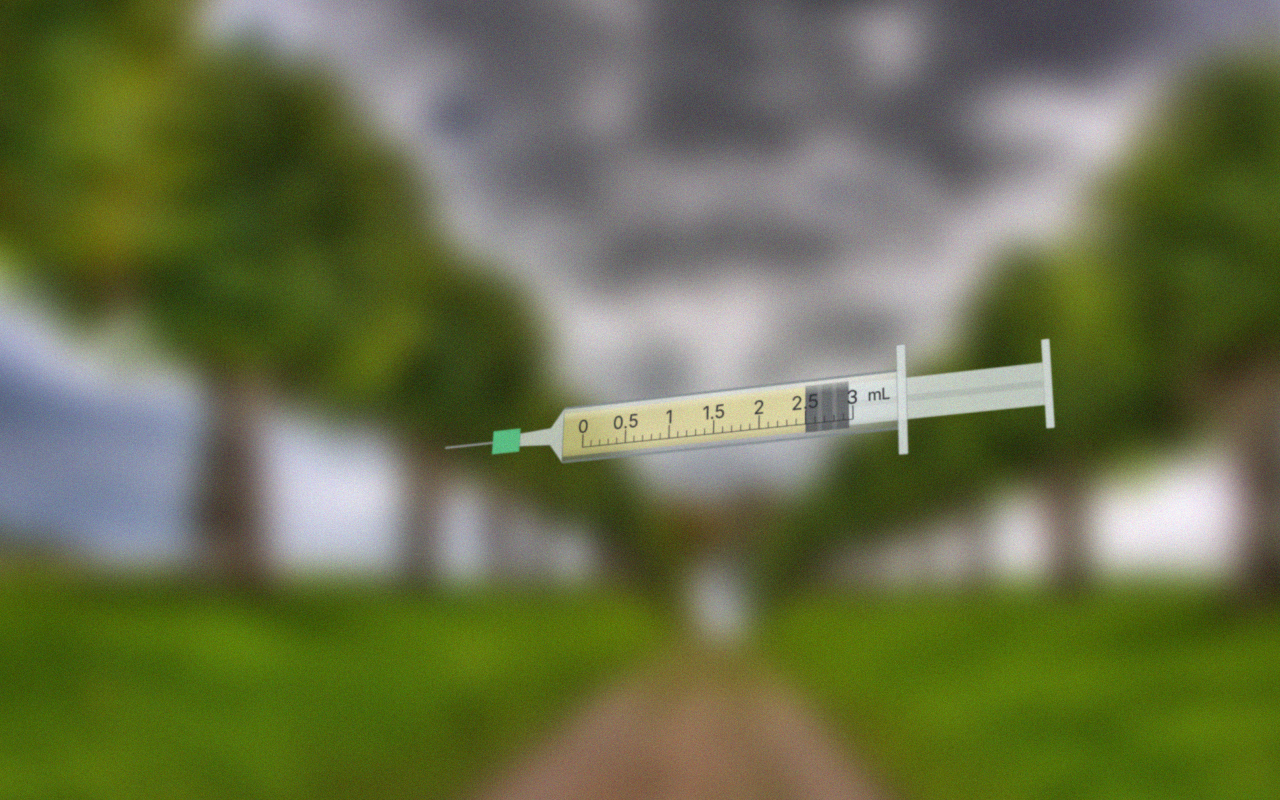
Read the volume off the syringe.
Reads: 2.5 mL
